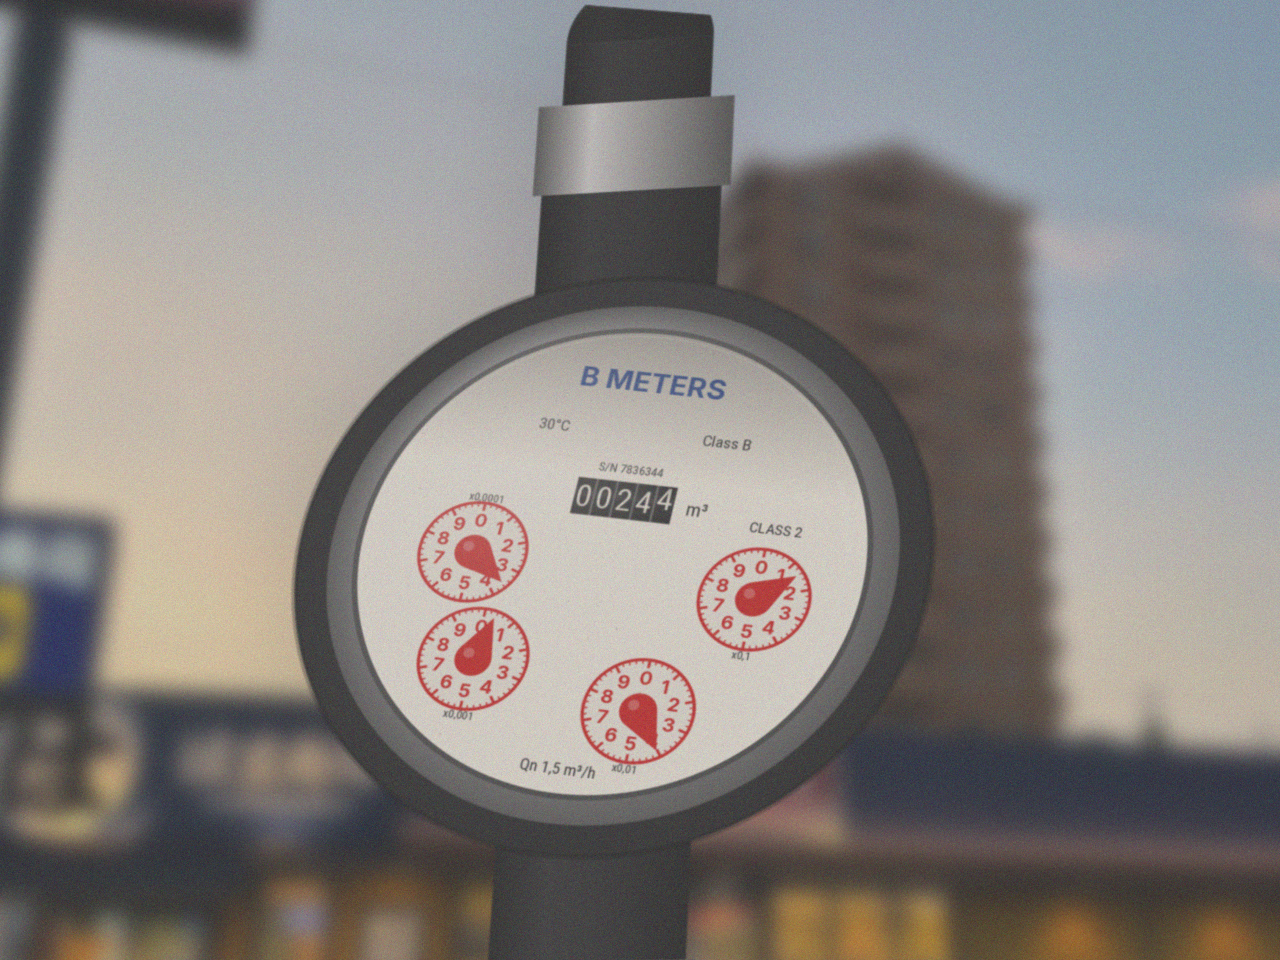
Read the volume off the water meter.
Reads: 244.1403 m³
